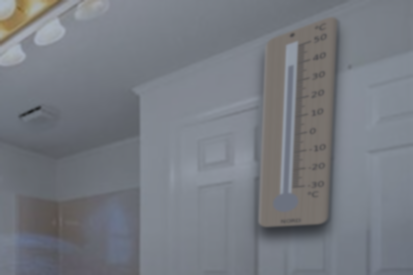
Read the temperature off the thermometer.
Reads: 40 °C
